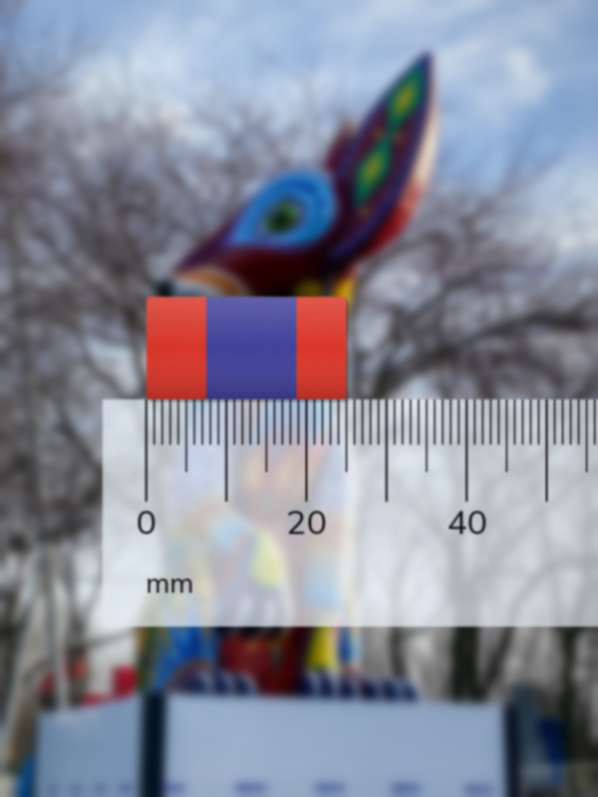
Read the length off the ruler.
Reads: 25 mm
